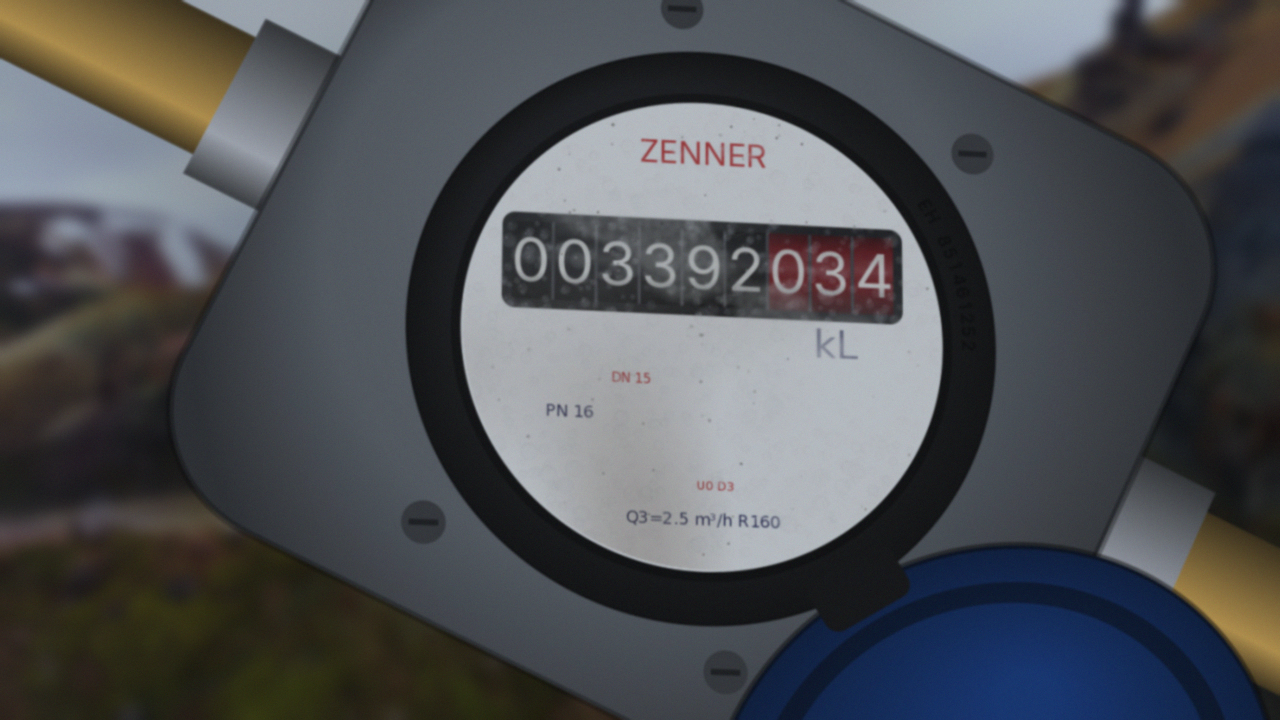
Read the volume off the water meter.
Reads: 3392.034 kL
